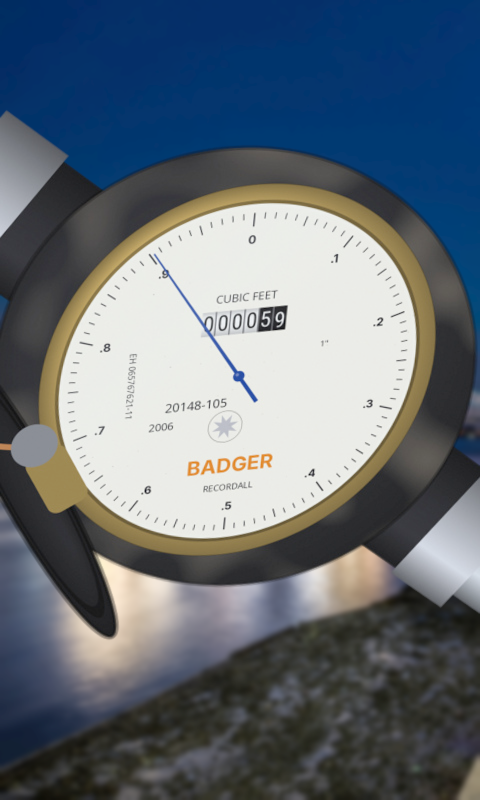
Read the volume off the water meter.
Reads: 58.90 ft³
